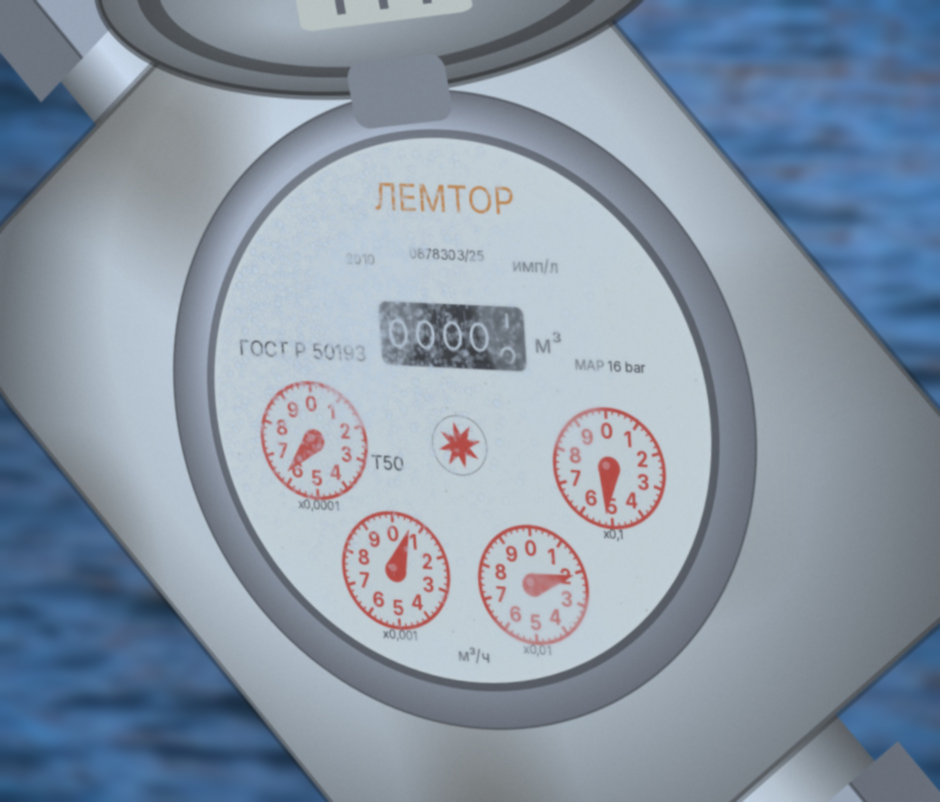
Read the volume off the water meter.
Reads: 1.5206 m³
